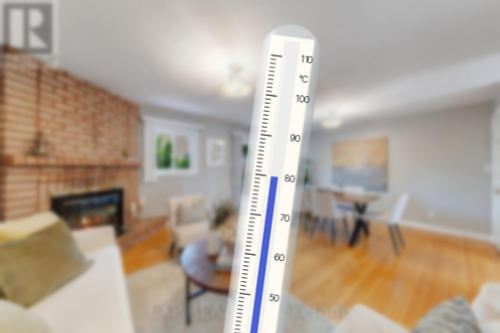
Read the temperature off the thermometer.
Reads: 80 °C
